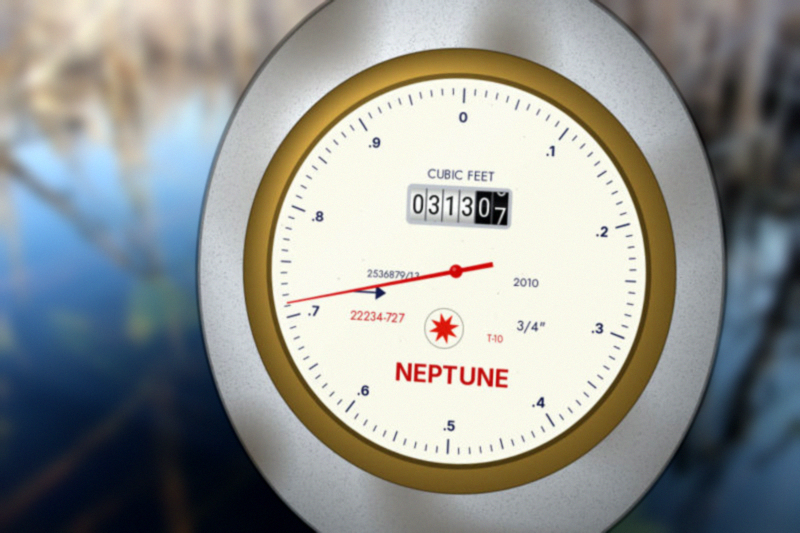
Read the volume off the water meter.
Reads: 31306.71 ft³
